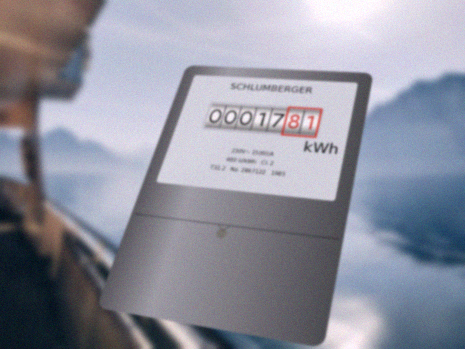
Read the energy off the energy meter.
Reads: 17.81 kWh
